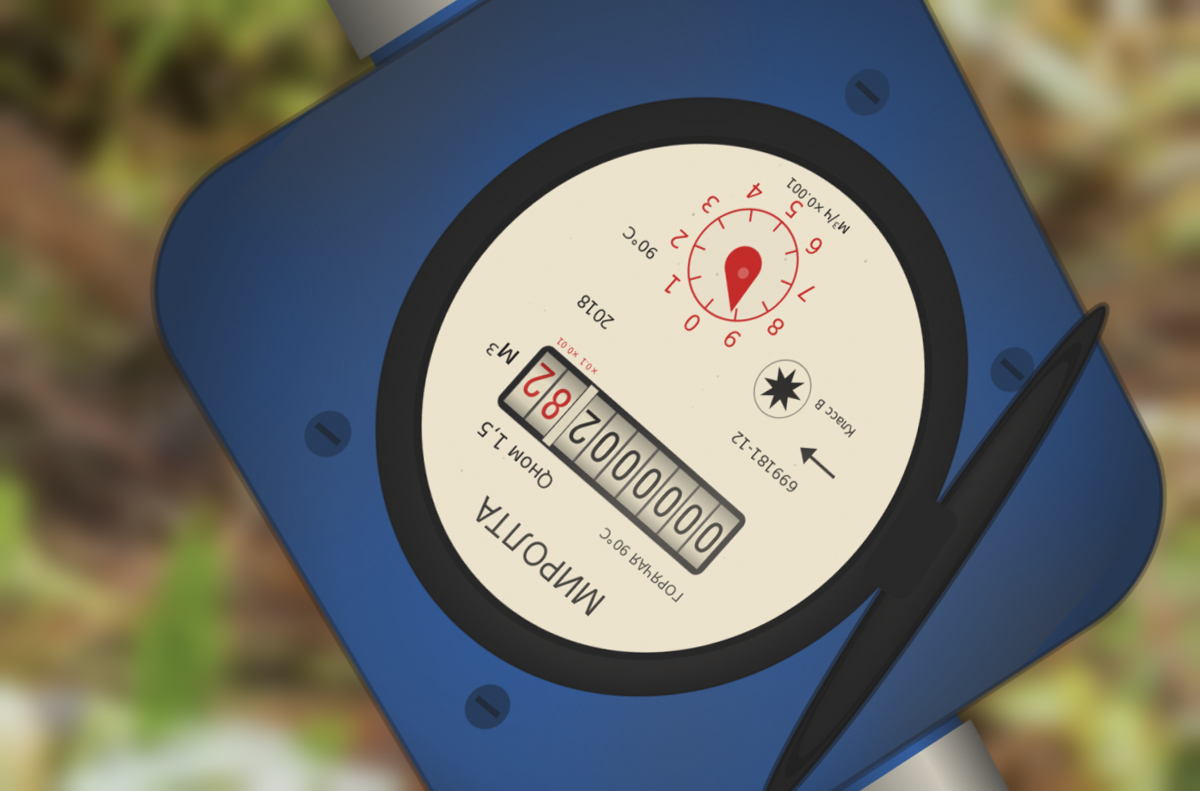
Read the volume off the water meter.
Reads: 2.819 m³
